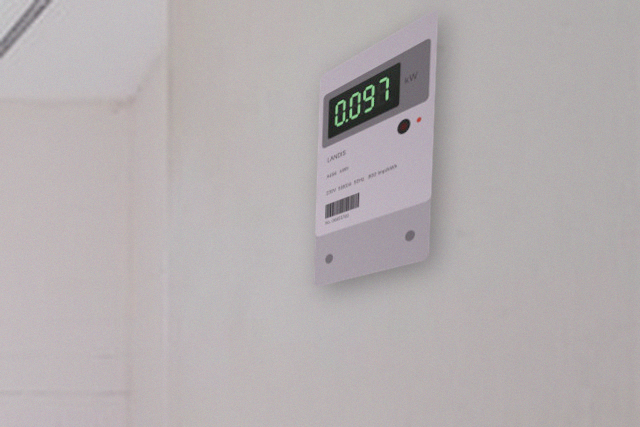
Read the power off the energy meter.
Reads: 0.097 kW
